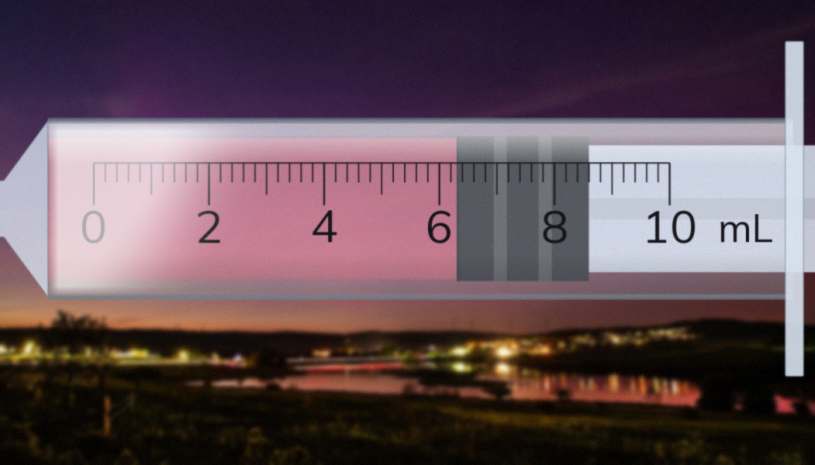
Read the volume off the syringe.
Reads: 6.3 mL
